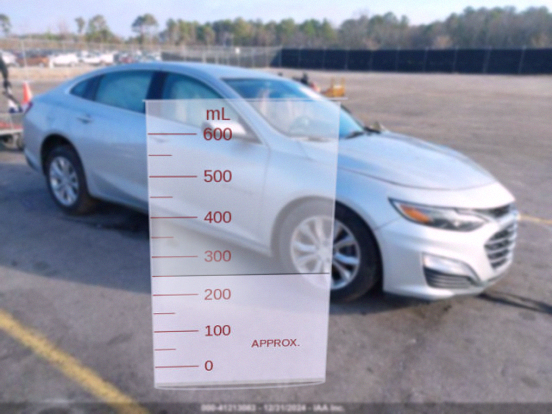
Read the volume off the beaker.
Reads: 250 mL
